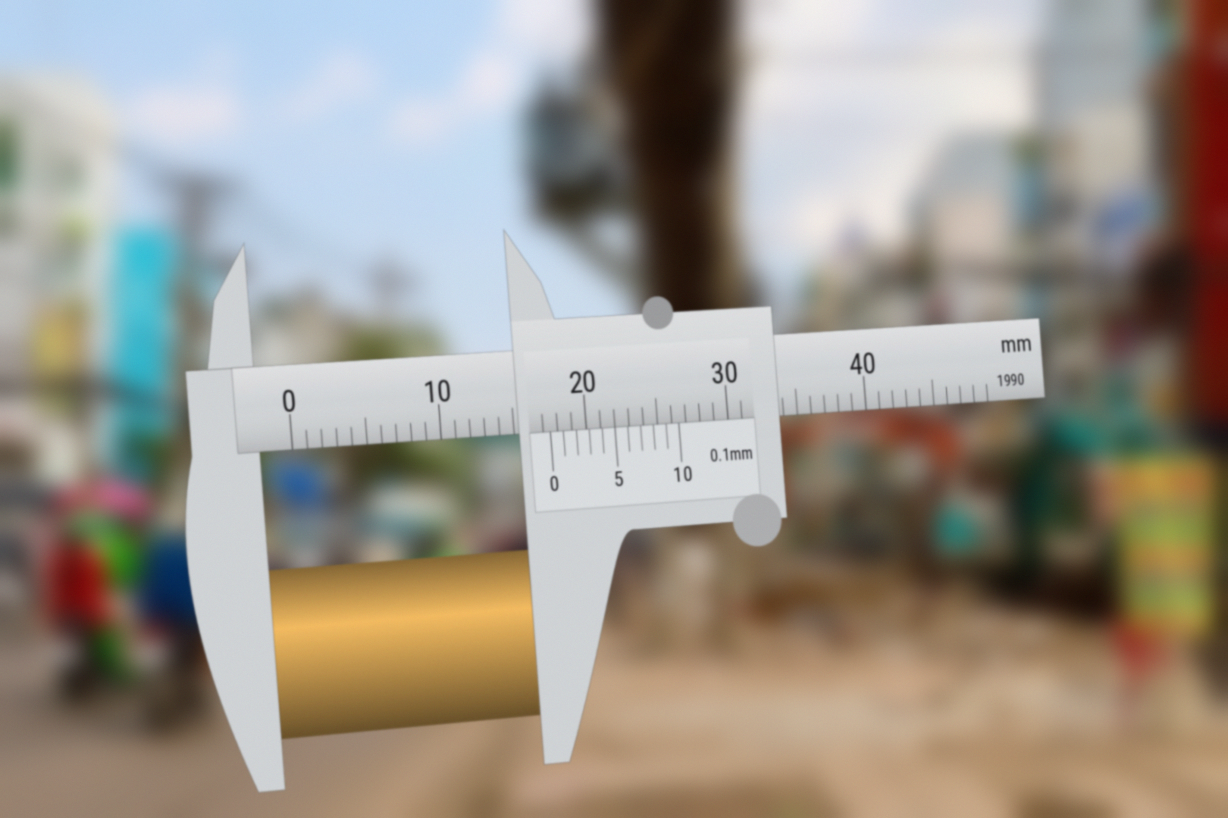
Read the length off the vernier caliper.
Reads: 17.5 mm
